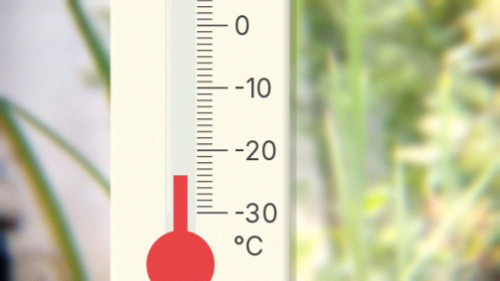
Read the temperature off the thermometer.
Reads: -24 °C
